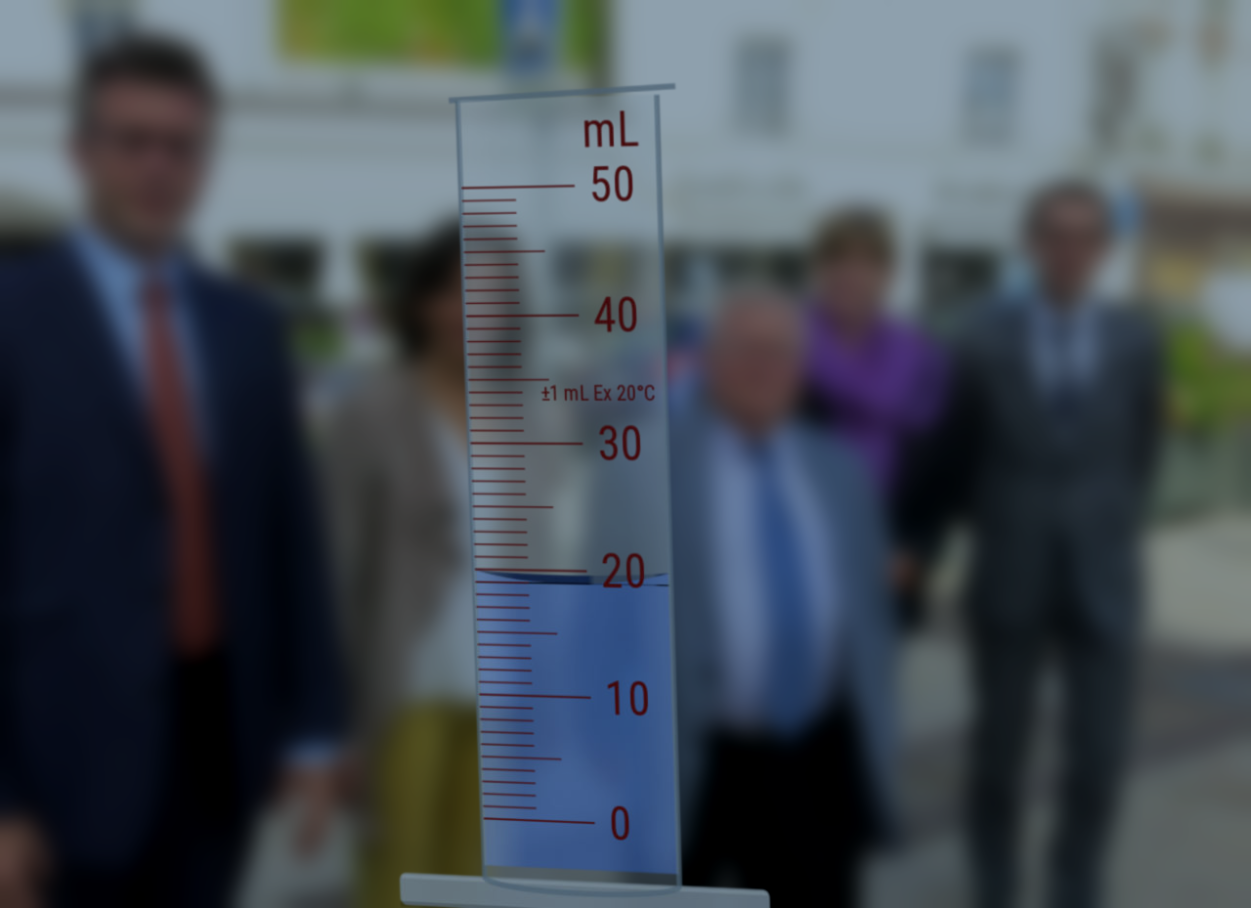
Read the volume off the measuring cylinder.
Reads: 19 mL
